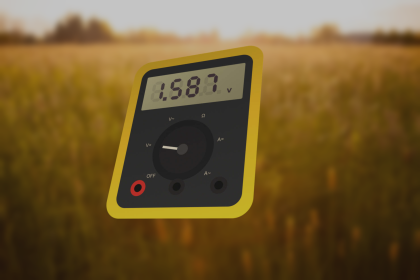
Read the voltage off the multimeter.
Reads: 1.587 V
